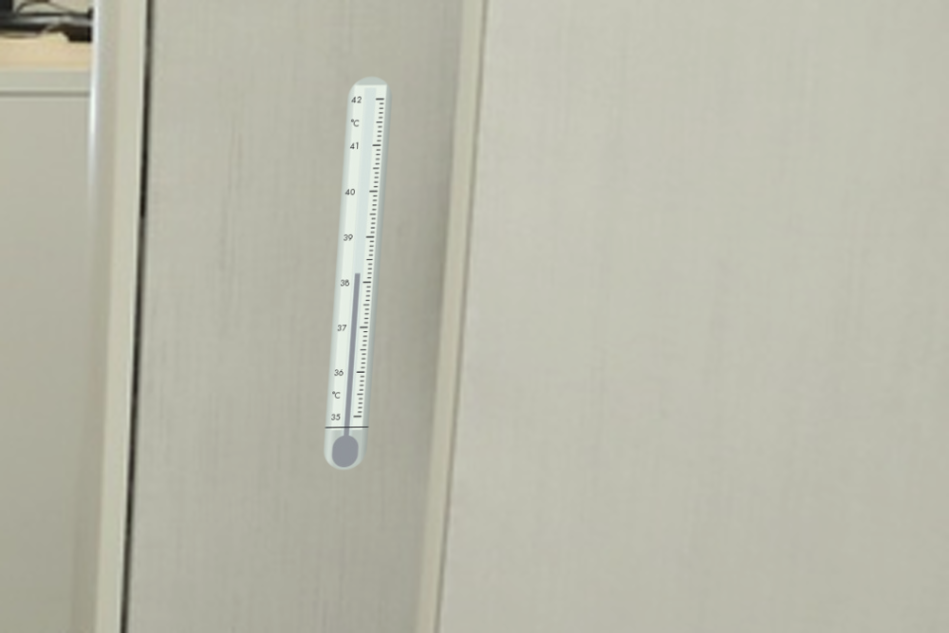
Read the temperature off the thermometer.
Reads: 38.2 °C
